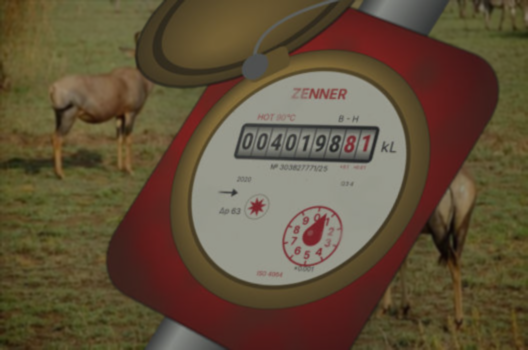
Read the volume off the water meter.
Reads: 40198.810 kL
